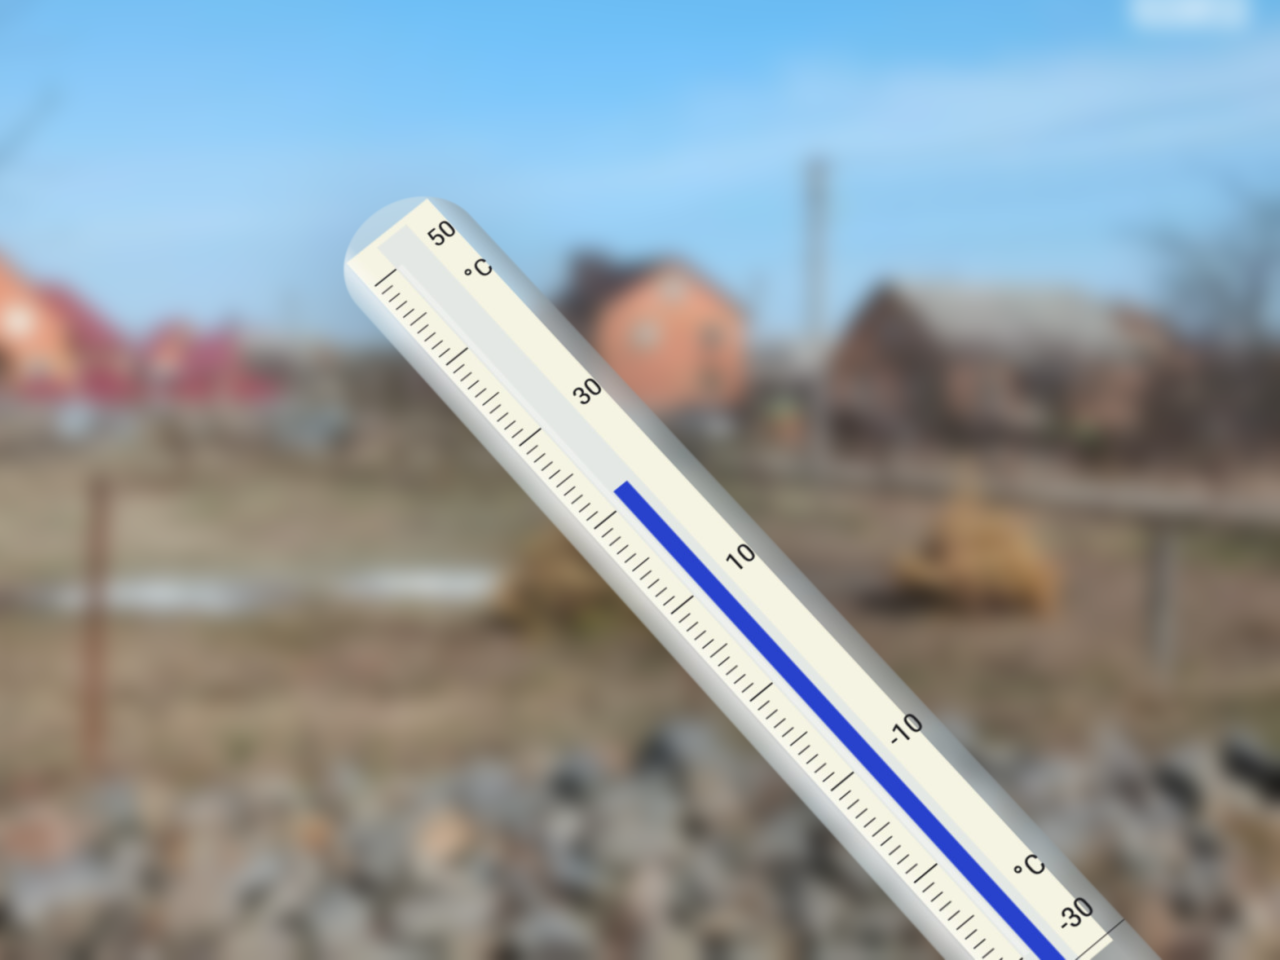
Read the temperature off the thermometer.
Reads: 21.5 °C
